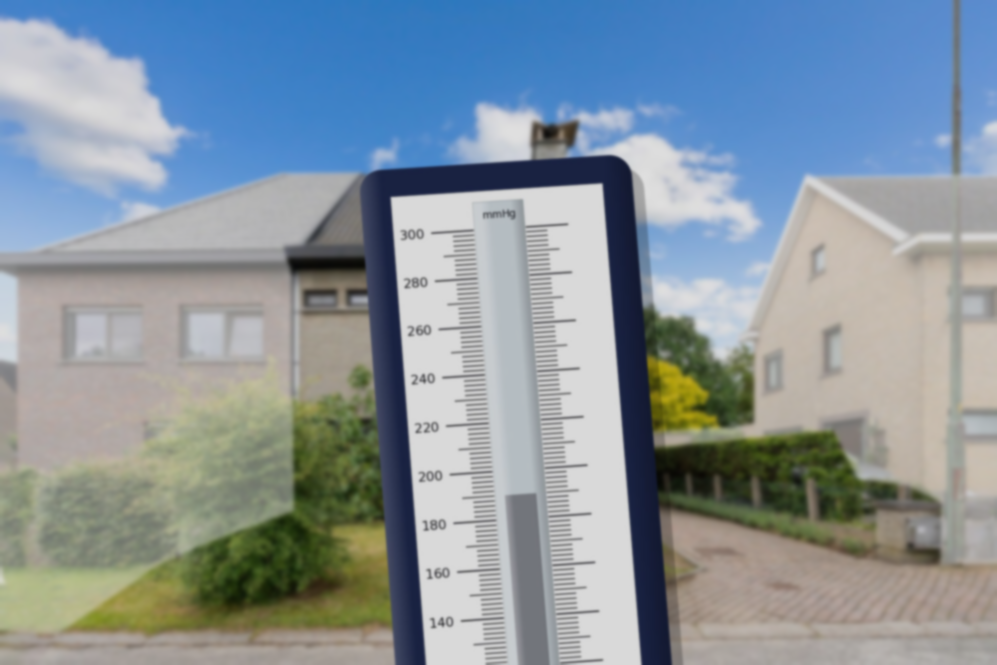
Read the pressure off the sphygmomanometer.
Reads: 190 mmHg
